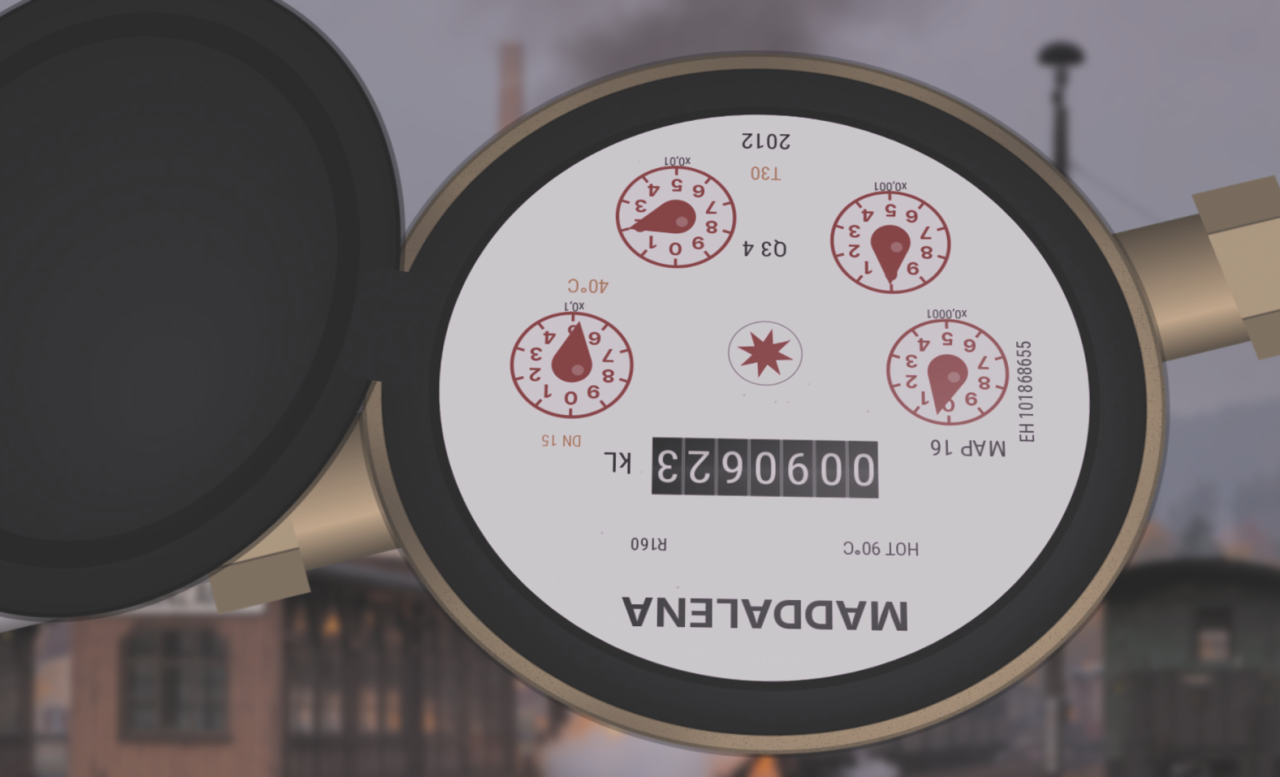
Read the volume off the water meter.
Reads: 90623.5200 kL
